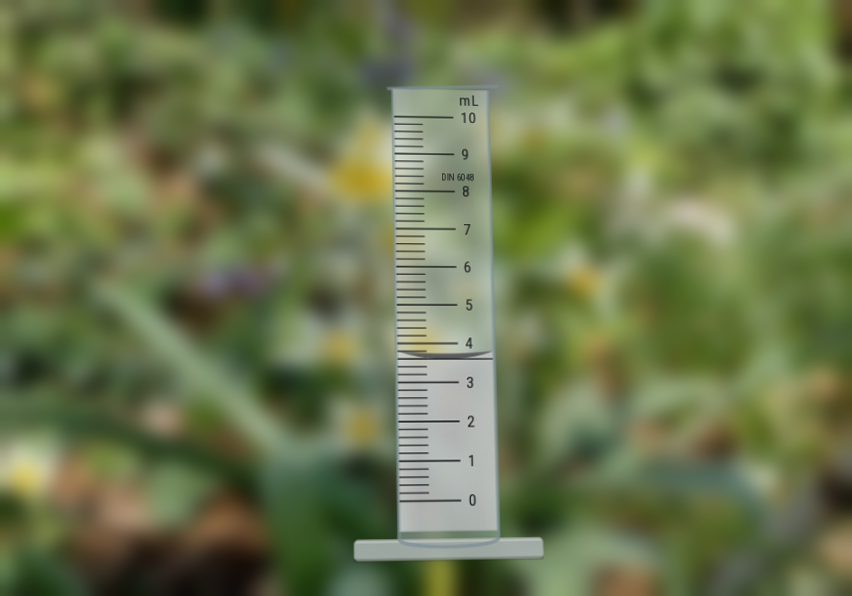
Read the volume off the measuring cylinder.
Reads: 3.6 mL
